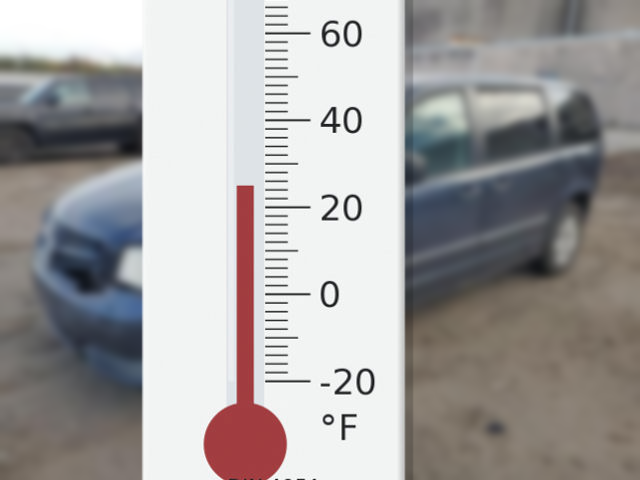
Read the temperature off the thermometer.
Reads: 25 °F
